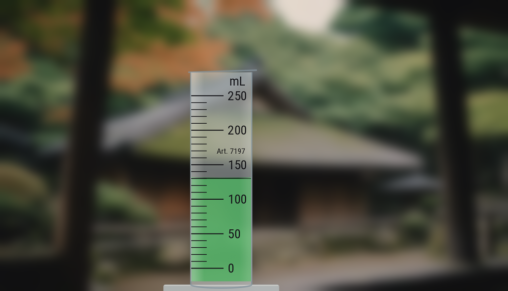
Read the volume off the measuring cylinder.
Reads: 130 mL
